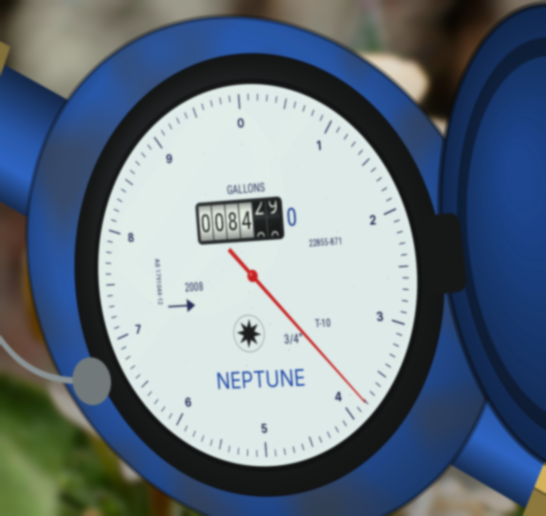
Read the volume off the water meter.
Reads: 84293.8 gal
